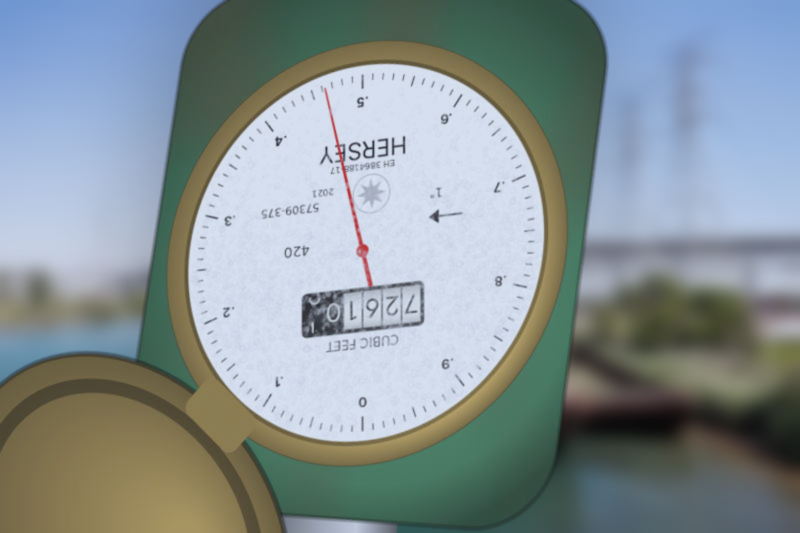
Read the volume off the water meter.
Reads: 726101.46 ft³
